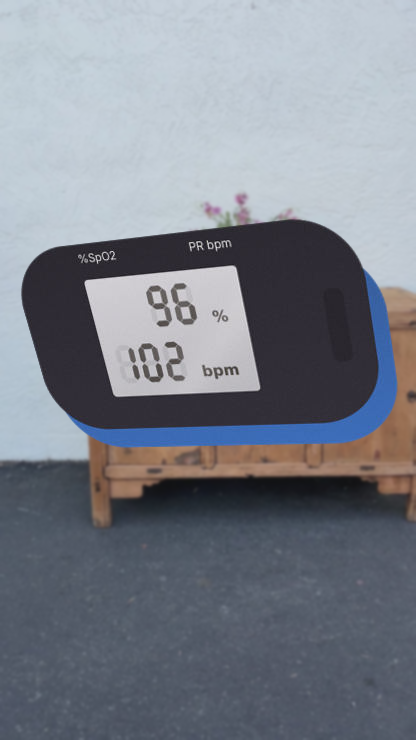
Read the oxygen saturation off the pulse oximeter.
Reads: 96 %
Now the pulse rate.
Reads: 102 bpm
